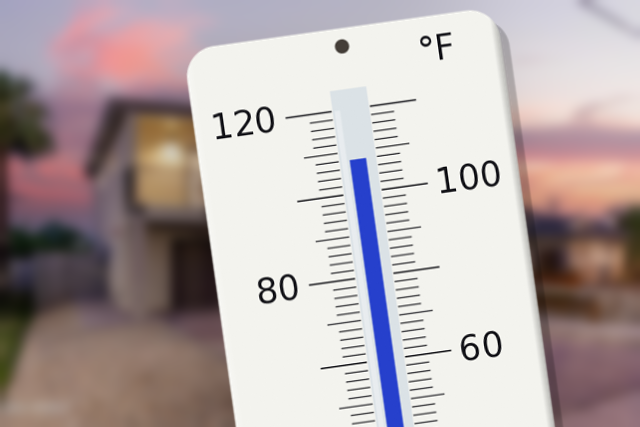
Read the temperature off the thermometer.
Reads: 108 °F
